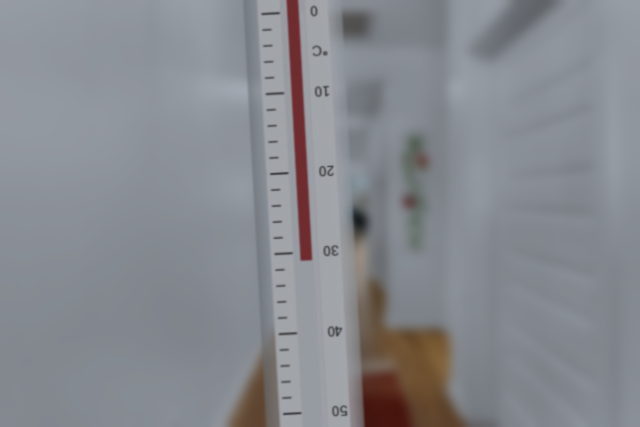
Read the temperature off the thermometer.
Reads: 31 °C
